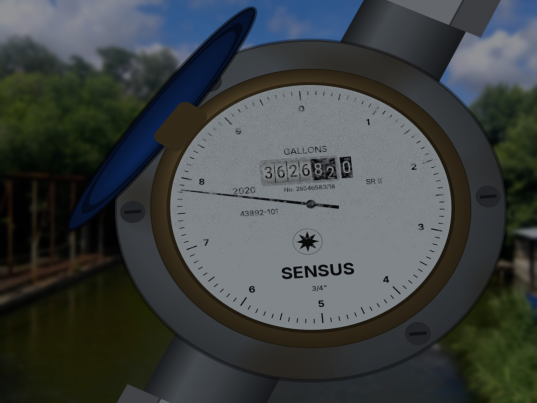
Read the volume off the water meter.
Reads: 3626817.8 gal
